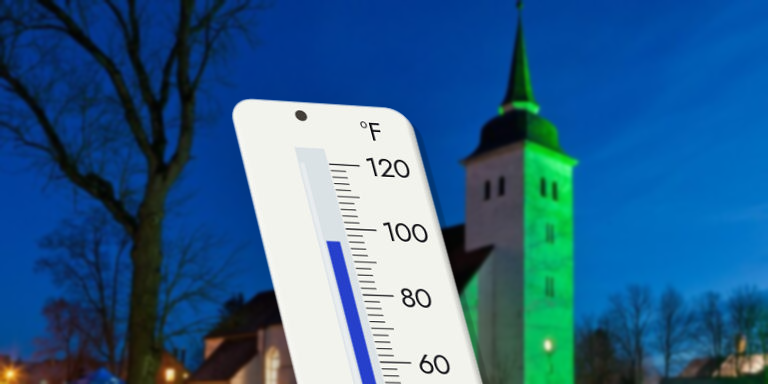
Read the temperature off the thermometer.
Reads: 96 °F
